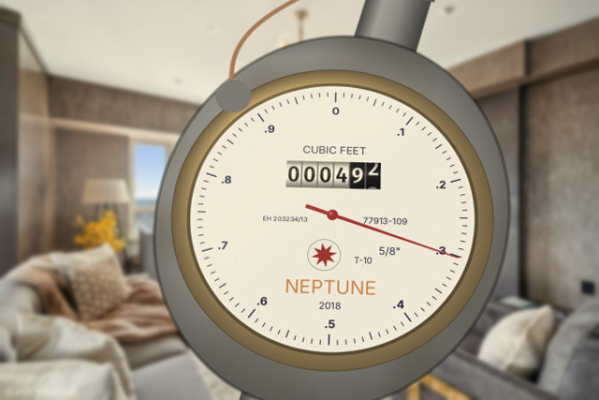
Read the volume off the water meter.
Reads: 492.30 ft³
